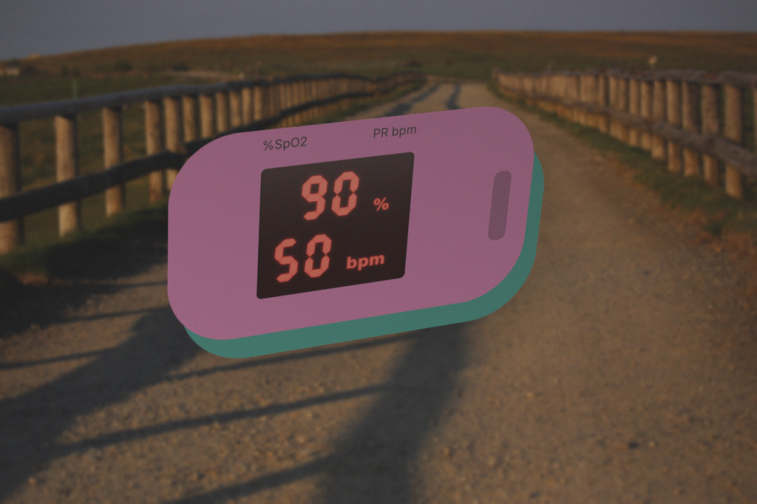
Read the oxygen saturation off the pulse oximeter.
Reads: 90 %
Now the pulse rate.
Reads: 50 bpm
